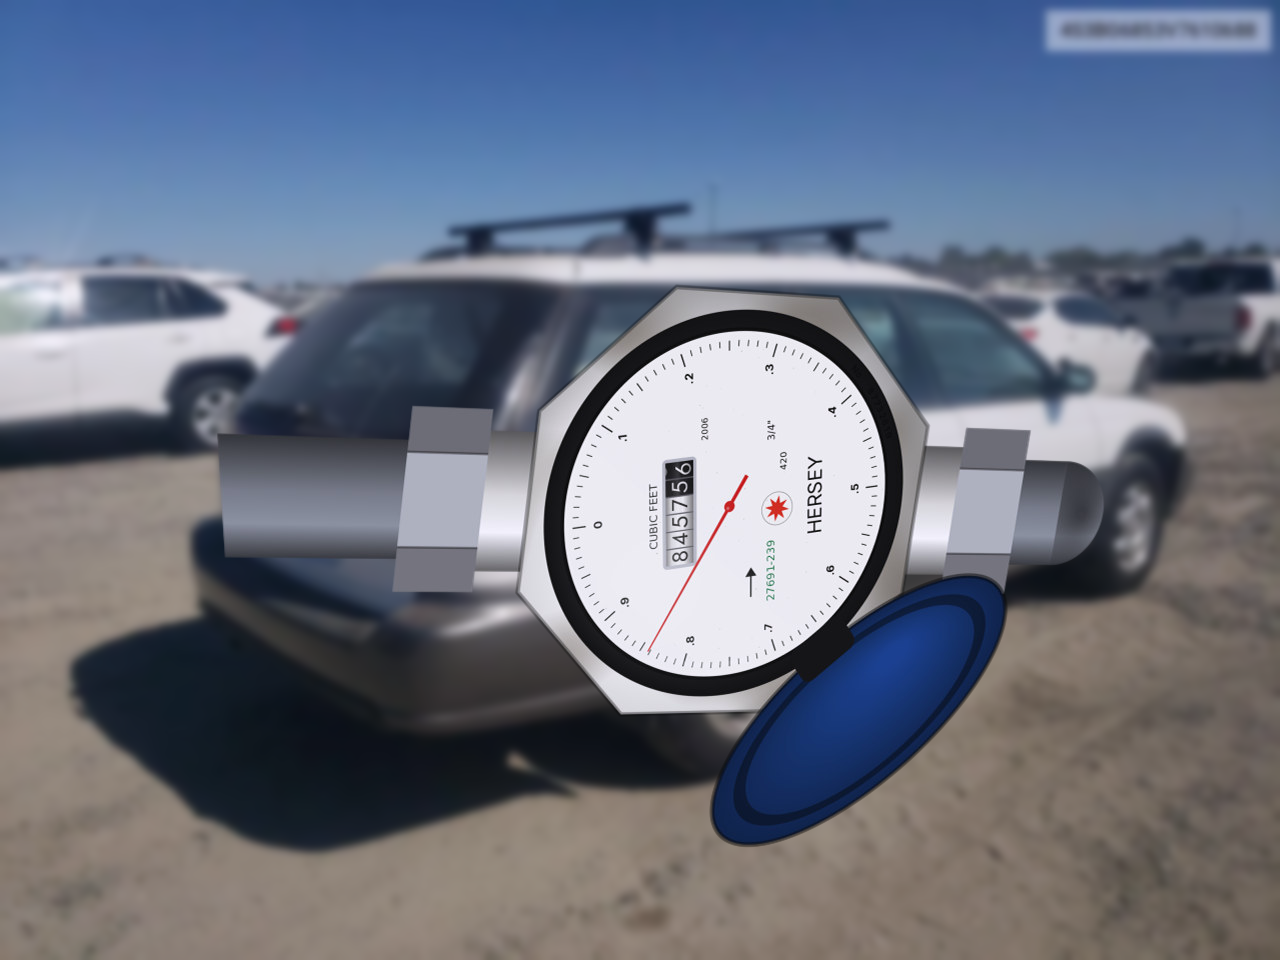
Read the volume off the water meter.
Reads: 845755.84 ft³
